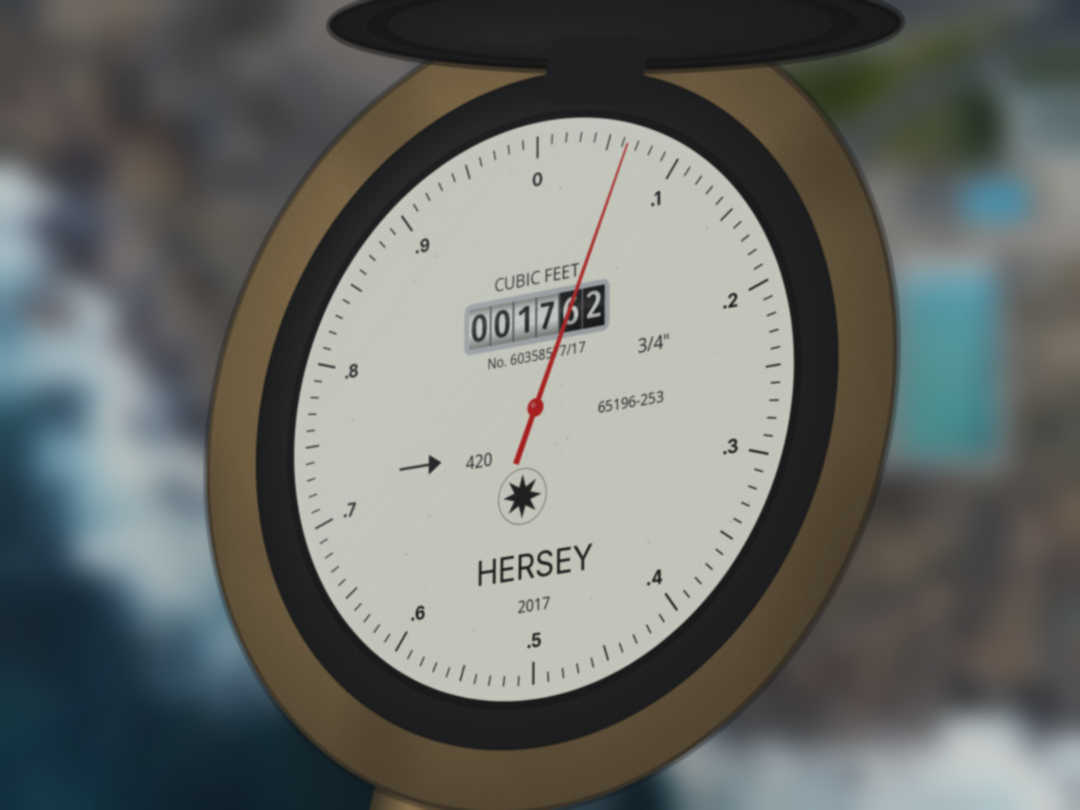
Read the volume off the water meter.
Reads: 1762.06 ft³
